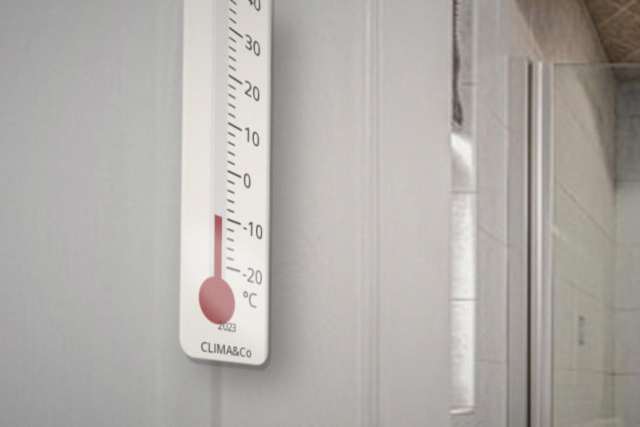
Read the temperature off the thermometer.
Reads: -10 °C
